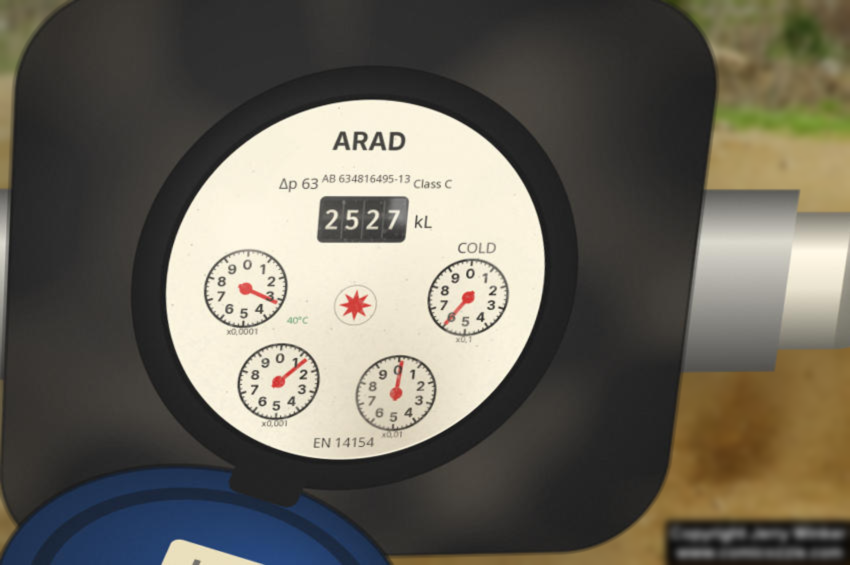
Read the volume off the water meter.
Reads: 2527.6013 kL
